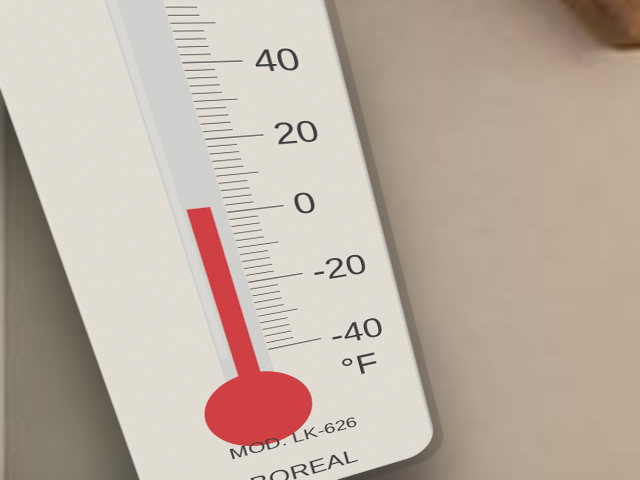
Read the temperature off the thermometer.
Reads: 2 °F
